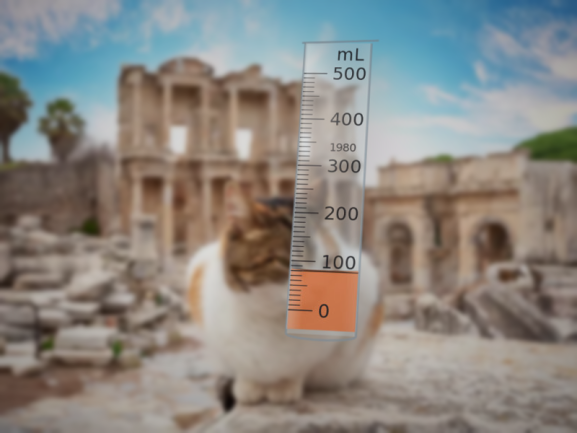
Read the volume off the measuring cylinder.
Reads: 80 mL
